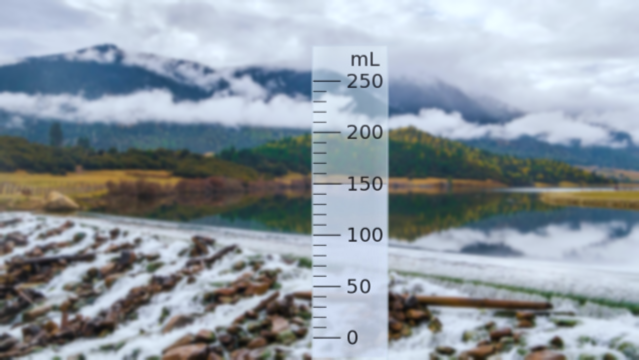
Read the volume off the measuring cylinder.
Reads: 150 mL
